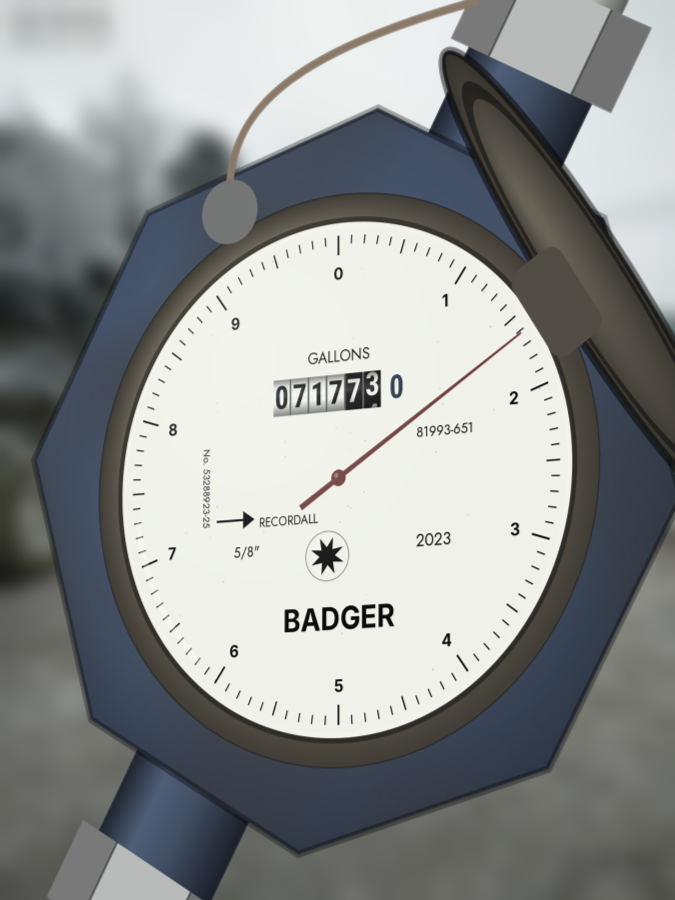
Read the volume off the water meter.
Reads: 717731.6 gal
